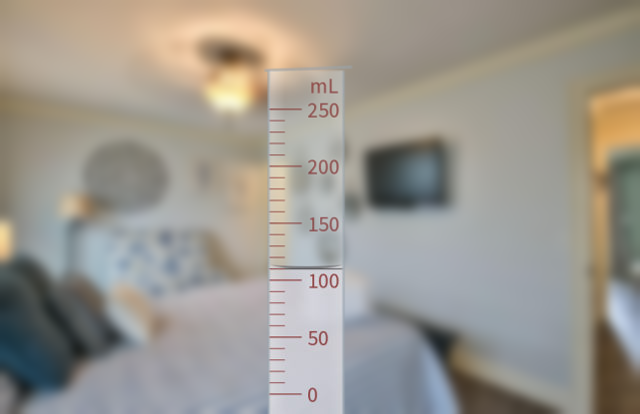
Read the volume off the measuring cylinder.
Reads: 110 mL
